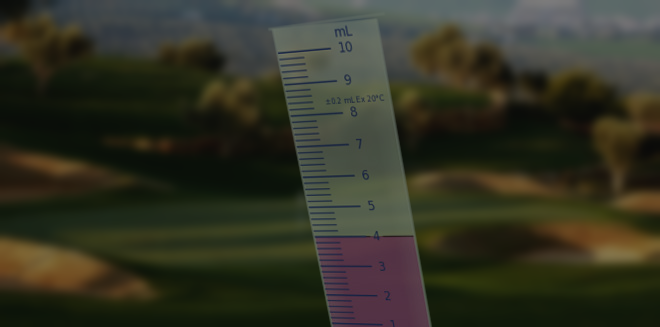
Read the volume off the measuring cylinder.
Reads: 4 mL
